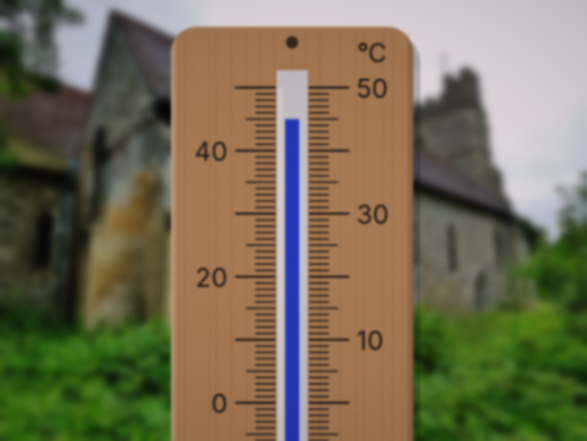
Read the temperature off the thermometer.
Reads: 45 °C
